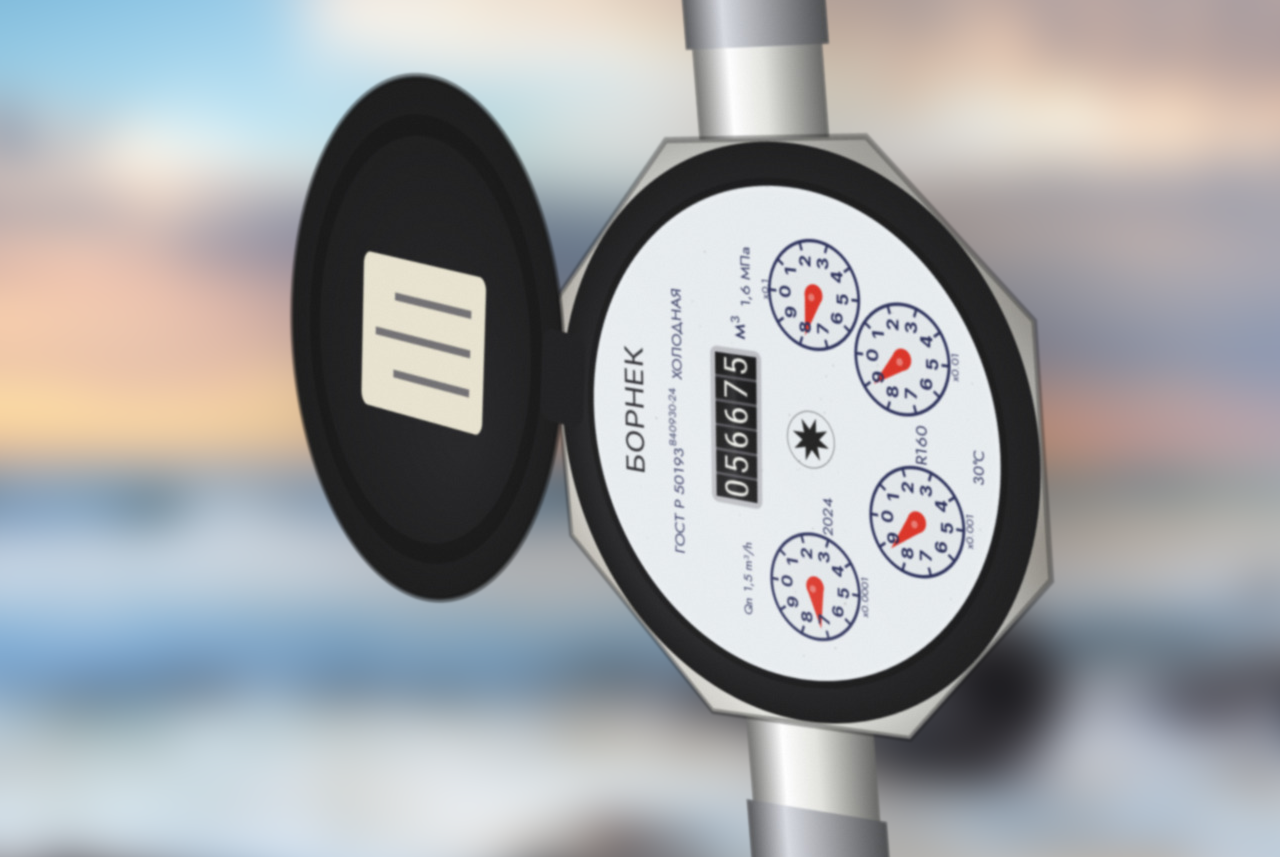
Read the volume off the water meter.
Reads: 56675.7887 m³
